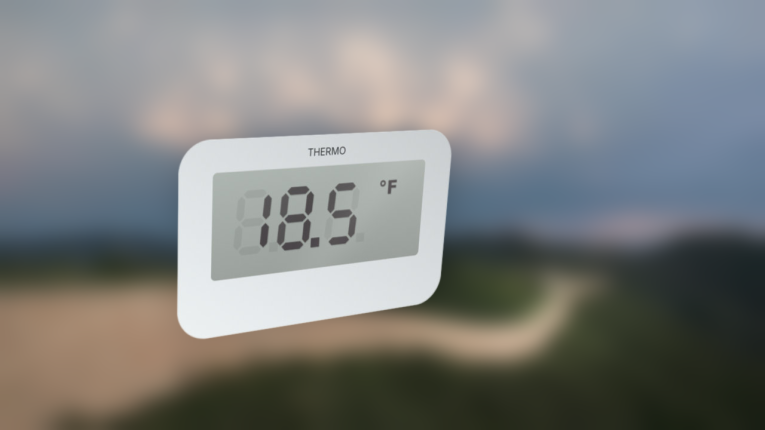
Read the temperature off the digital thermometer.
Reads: 18.5 °F
